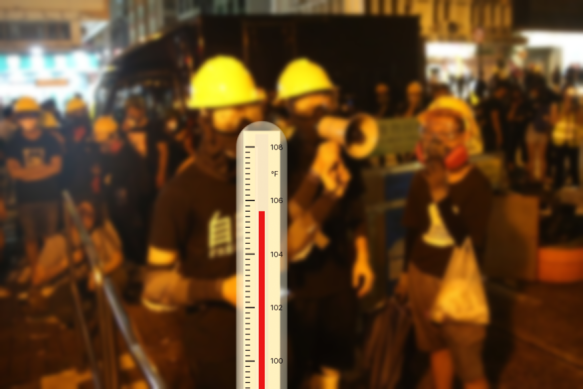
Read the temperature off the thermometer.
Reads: 105.6 °F
